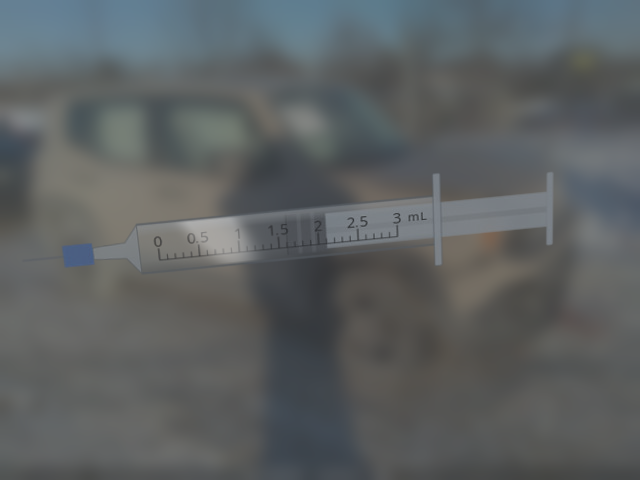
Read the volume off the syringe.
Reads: 1.6 mL
